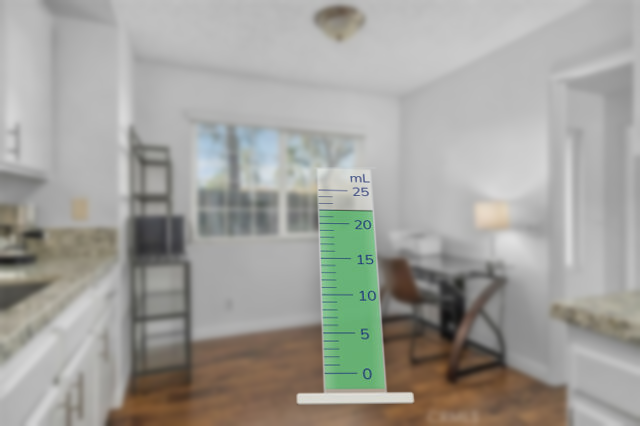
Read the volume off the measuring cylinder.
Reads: 22 mL
